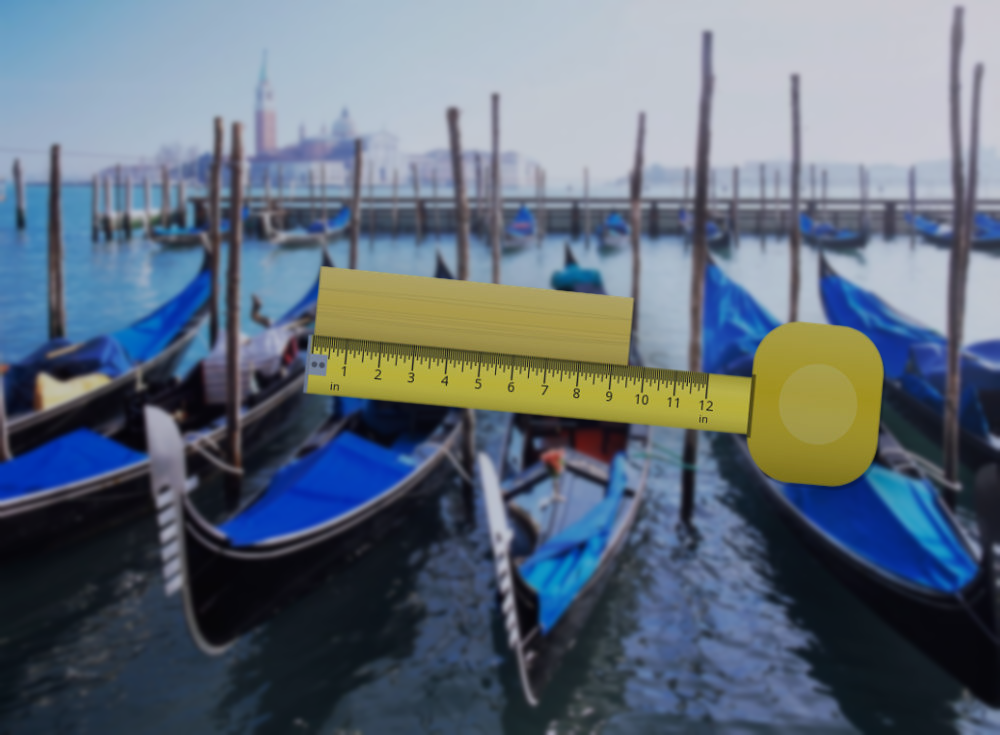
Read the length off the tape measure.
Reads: 9.5 in
